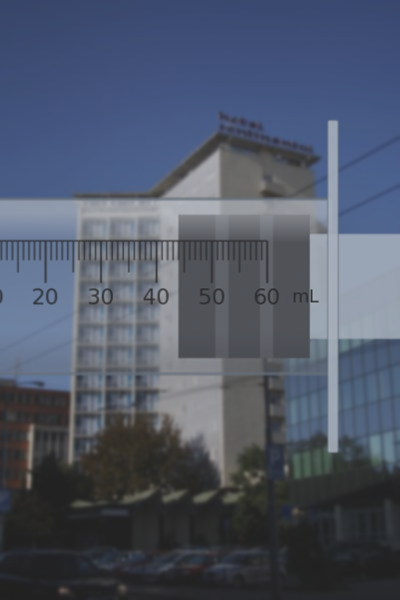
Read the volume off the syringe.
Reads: 44 mL
